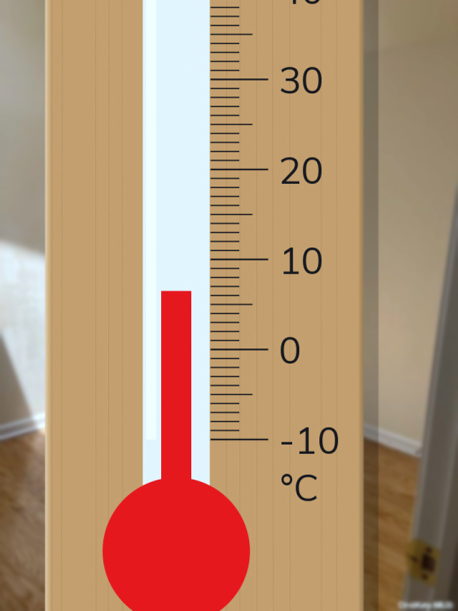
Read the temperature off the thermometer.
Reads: 6.5 °C
